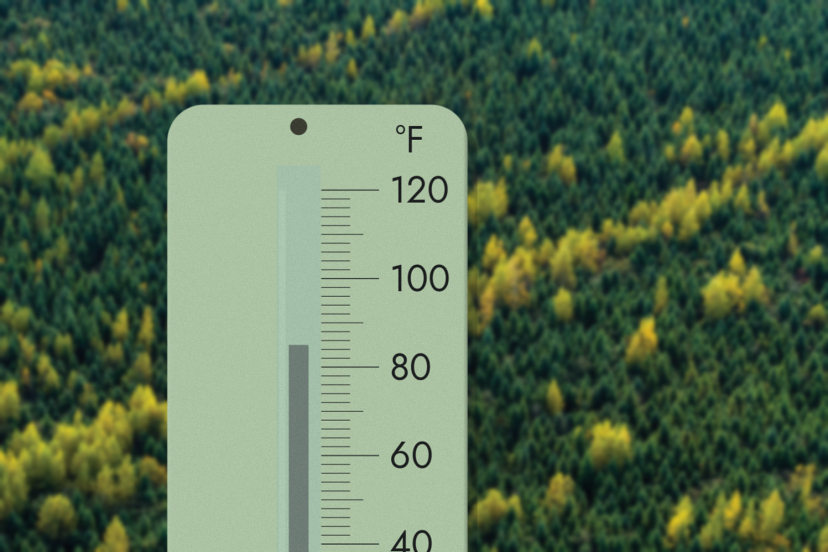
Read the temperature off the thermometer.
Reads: 85 °F
